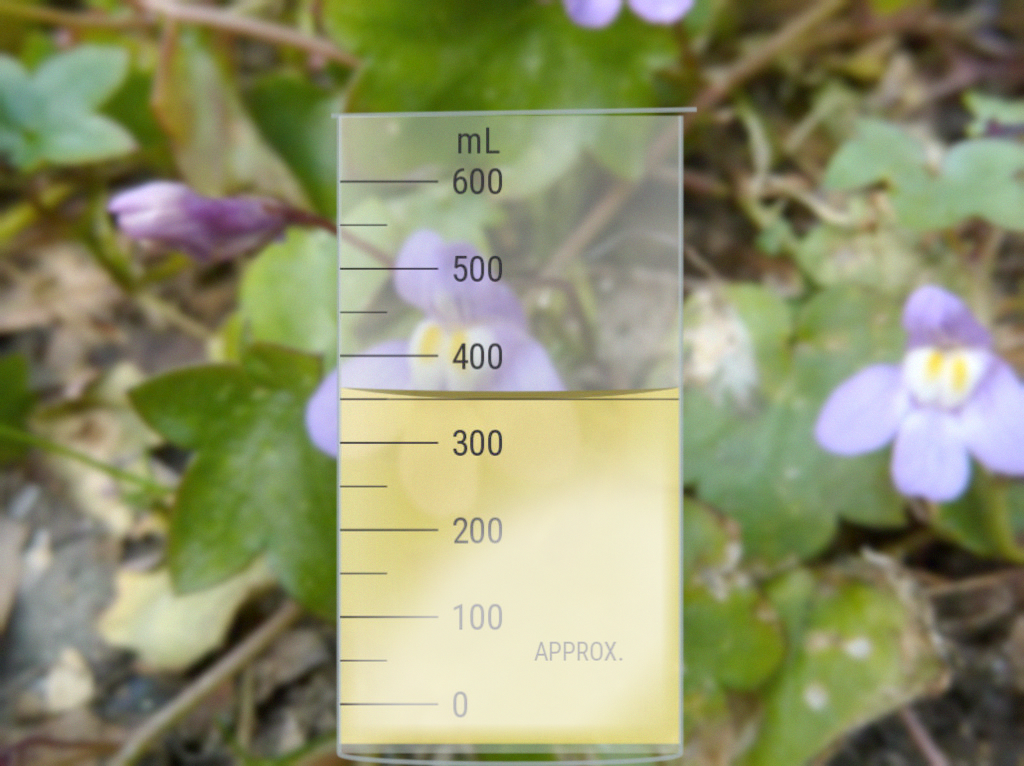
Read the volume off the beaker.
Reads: 350 mL
